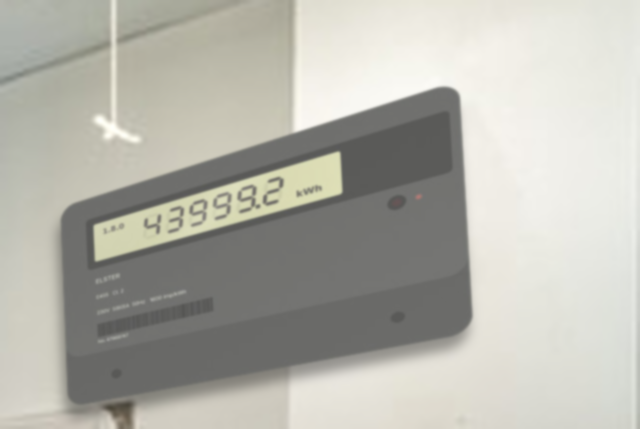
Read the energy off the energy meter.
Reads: 43999.2 kWh
